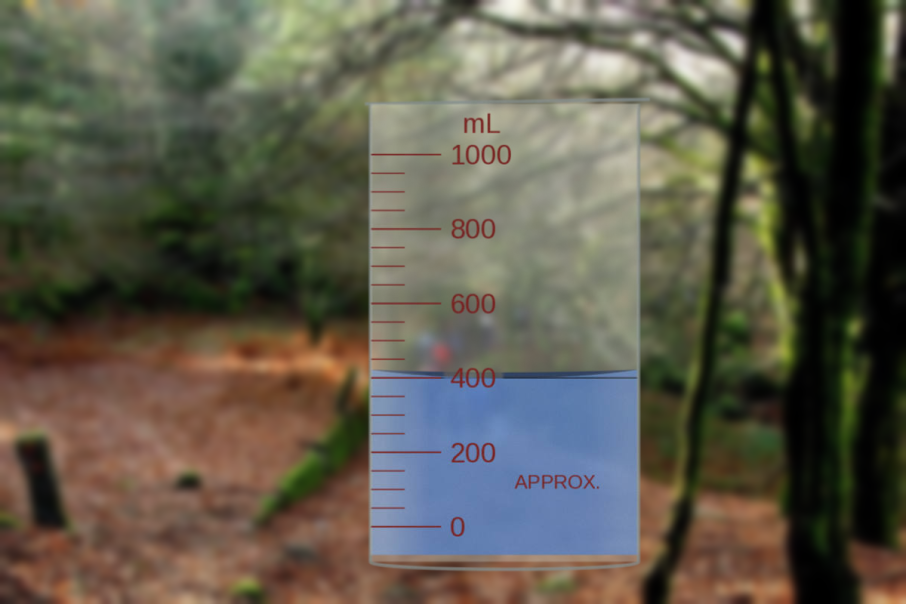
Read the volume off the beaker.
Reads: 400 mL
